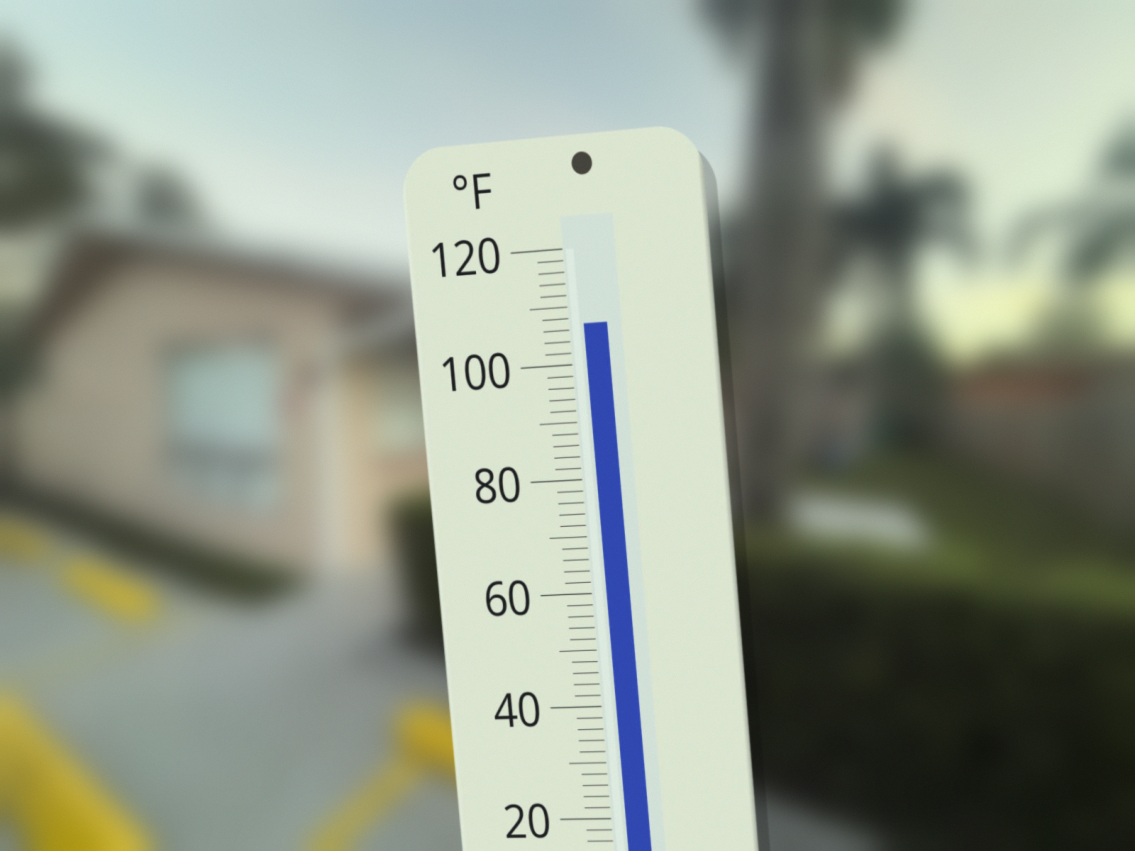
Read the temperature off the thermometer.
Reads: 107 °F
